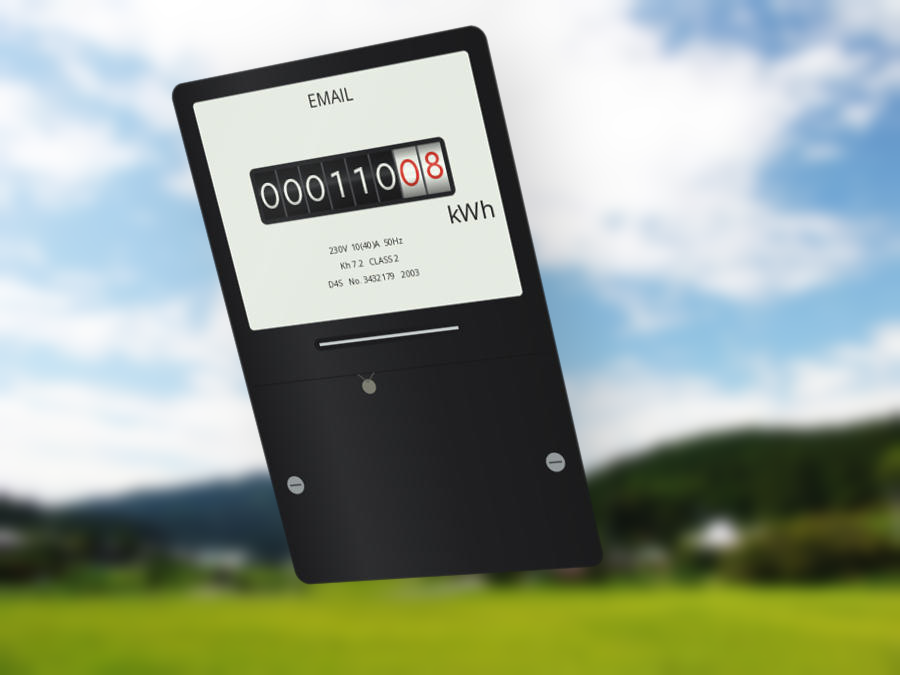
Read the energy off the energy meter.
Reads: 110.08 kWh
